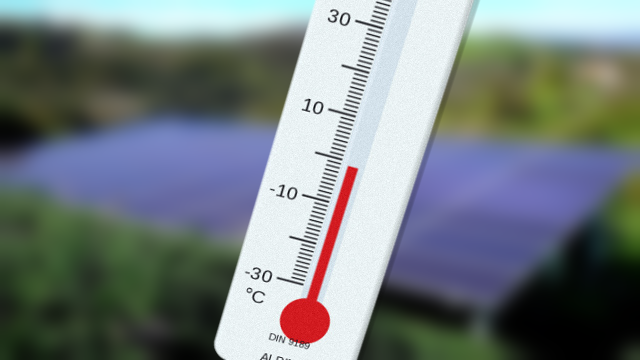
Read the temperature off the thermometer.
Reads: -1 °C
